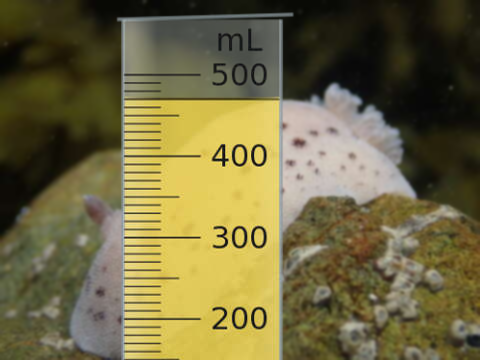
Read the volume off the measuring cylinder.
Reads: 470 mL
